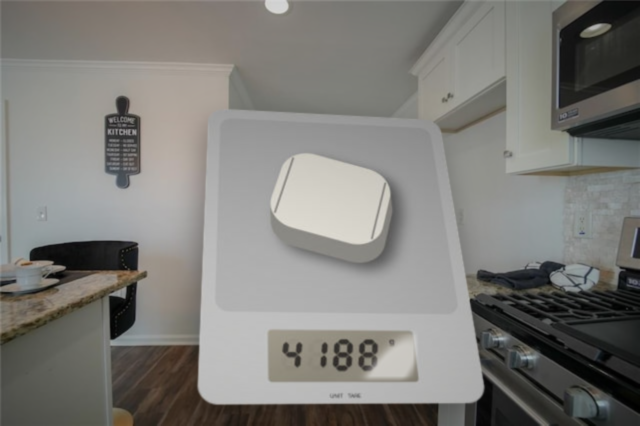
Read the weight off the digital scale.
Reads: 4188 g
